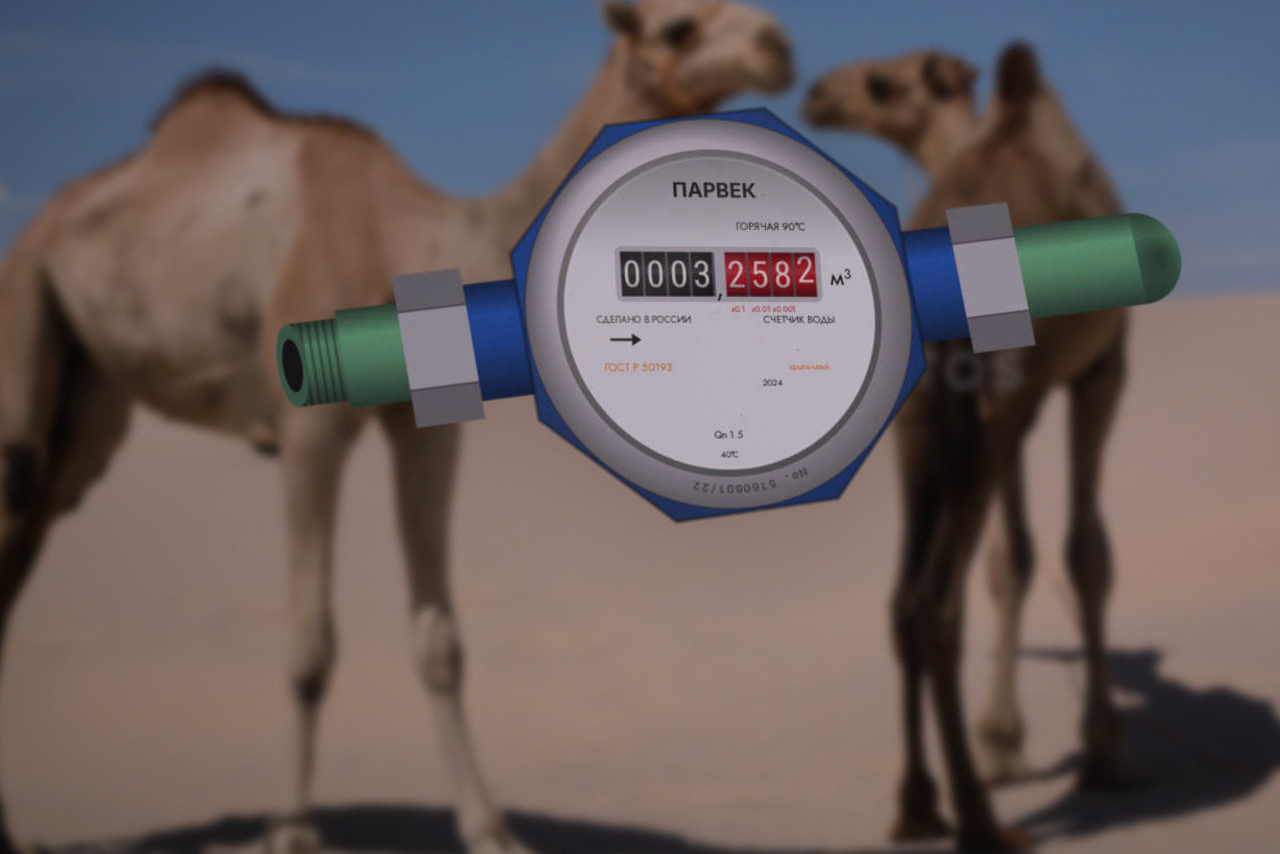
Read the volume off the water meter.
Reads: 3.2582 m³
